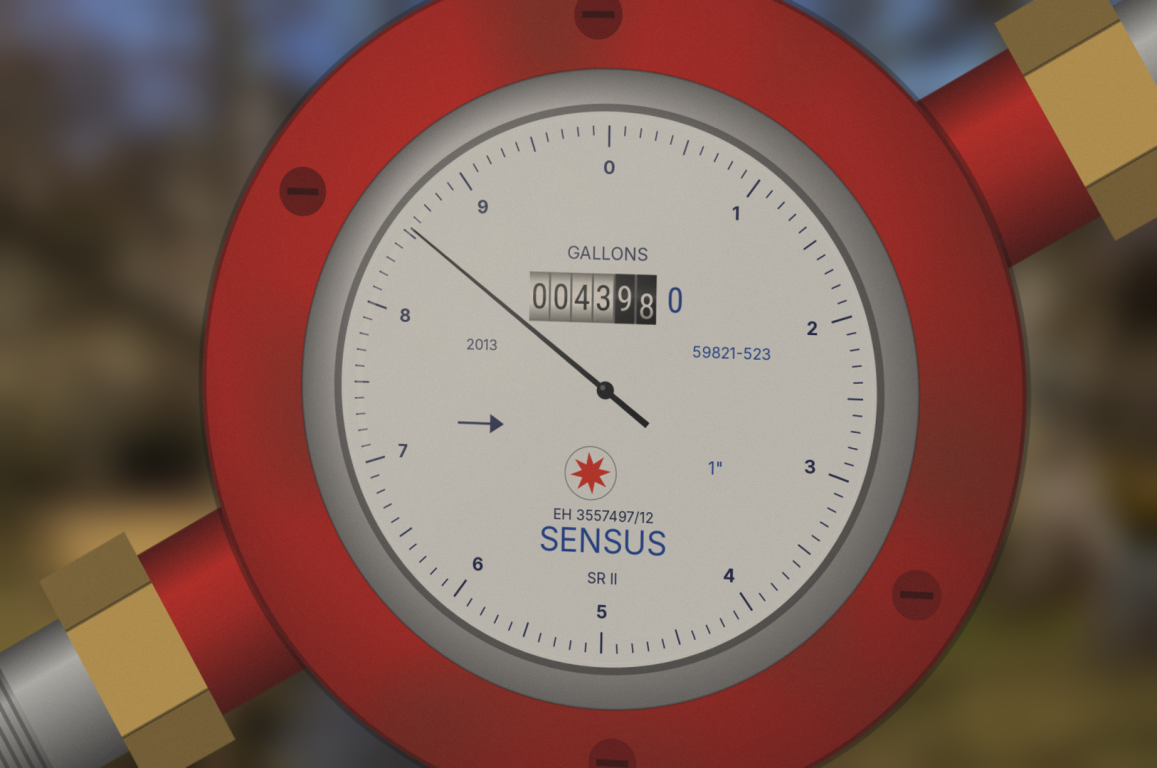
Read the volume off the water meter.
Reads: 43978.5 gal
